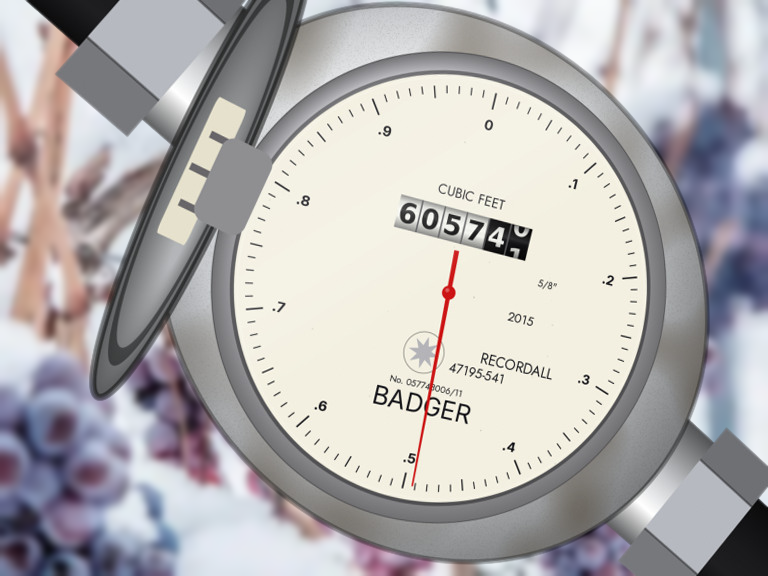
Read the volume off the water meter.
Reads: 605740.49 ft³
